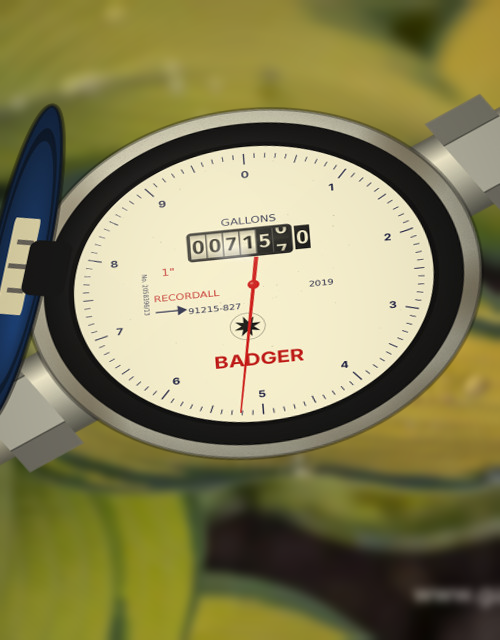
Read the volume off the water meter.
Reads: 71565.2 gal
